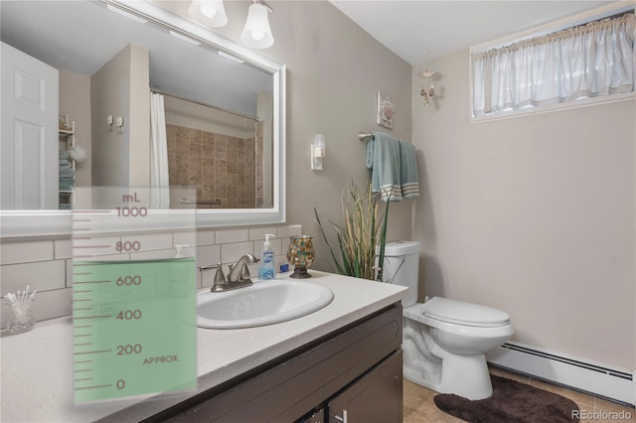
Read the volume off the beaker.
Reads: 700 mL
